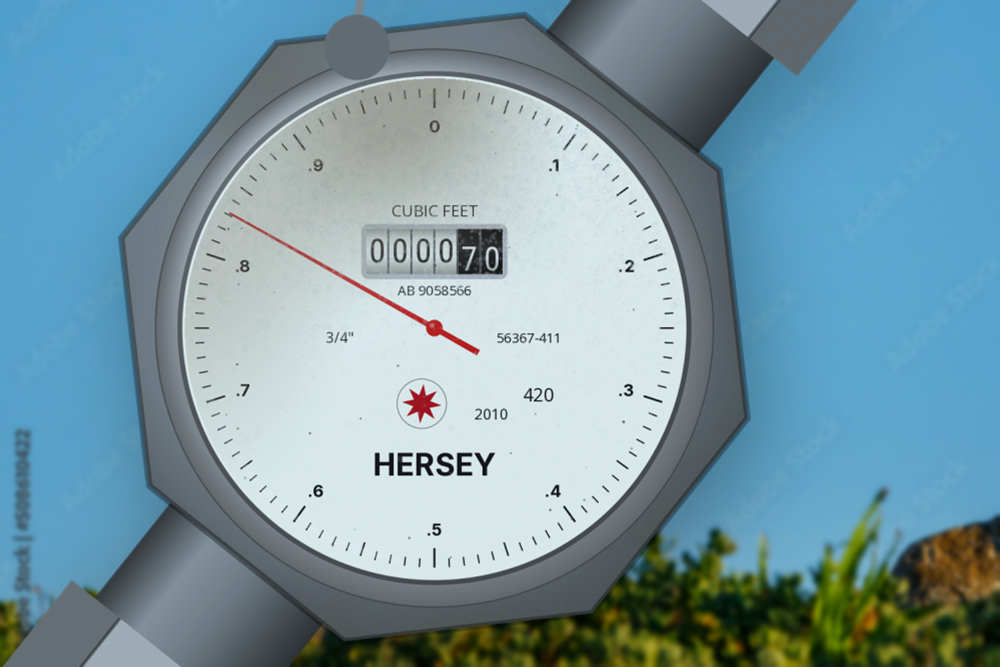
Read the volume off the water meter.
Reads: 69.83 ft³
